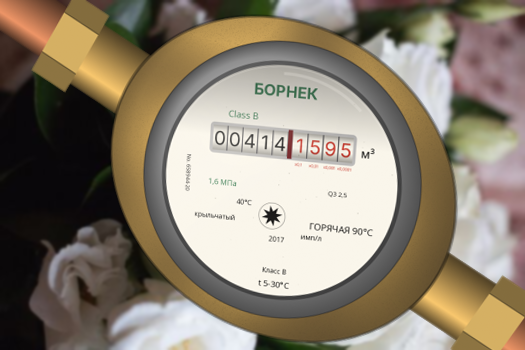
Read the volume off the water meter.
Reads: 414.1595 m³
